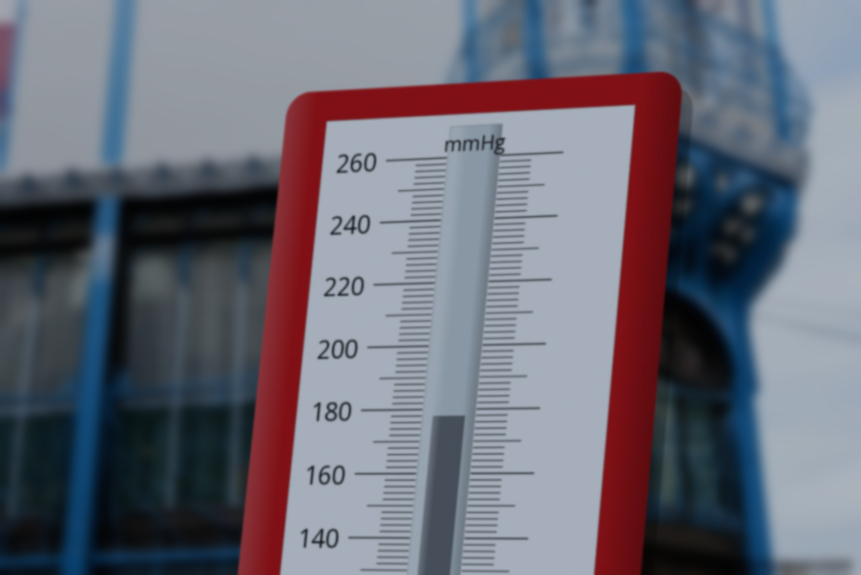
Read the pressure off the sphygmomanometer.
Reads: 178 mmHg
